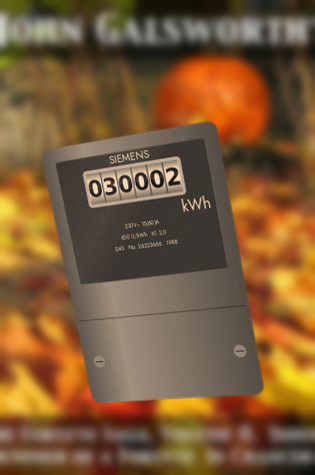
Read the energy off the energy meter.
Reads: 30002 kWh
